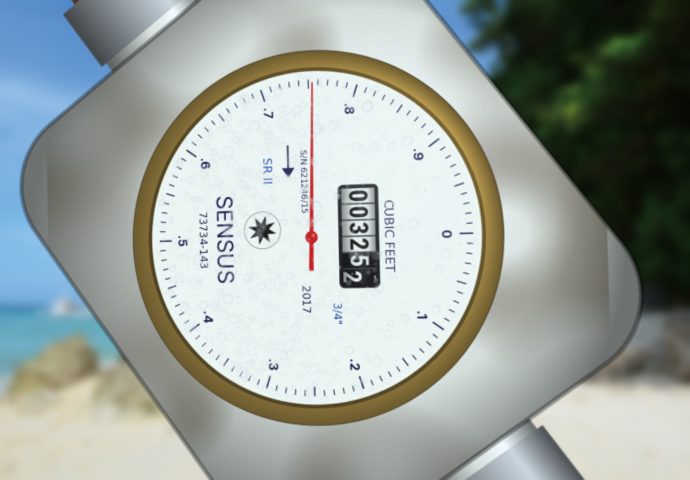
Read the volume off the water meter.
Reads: 3251.75 ft³
